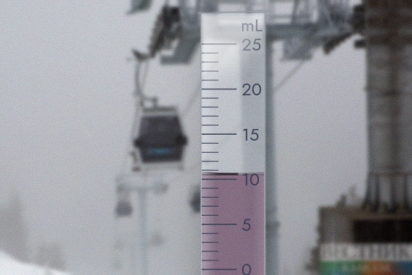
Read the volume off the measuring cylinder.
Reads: 10.5 mL
